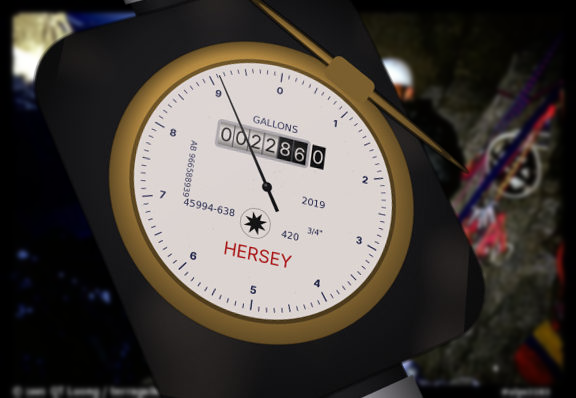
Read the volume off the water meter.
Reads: 22859.1 gal
